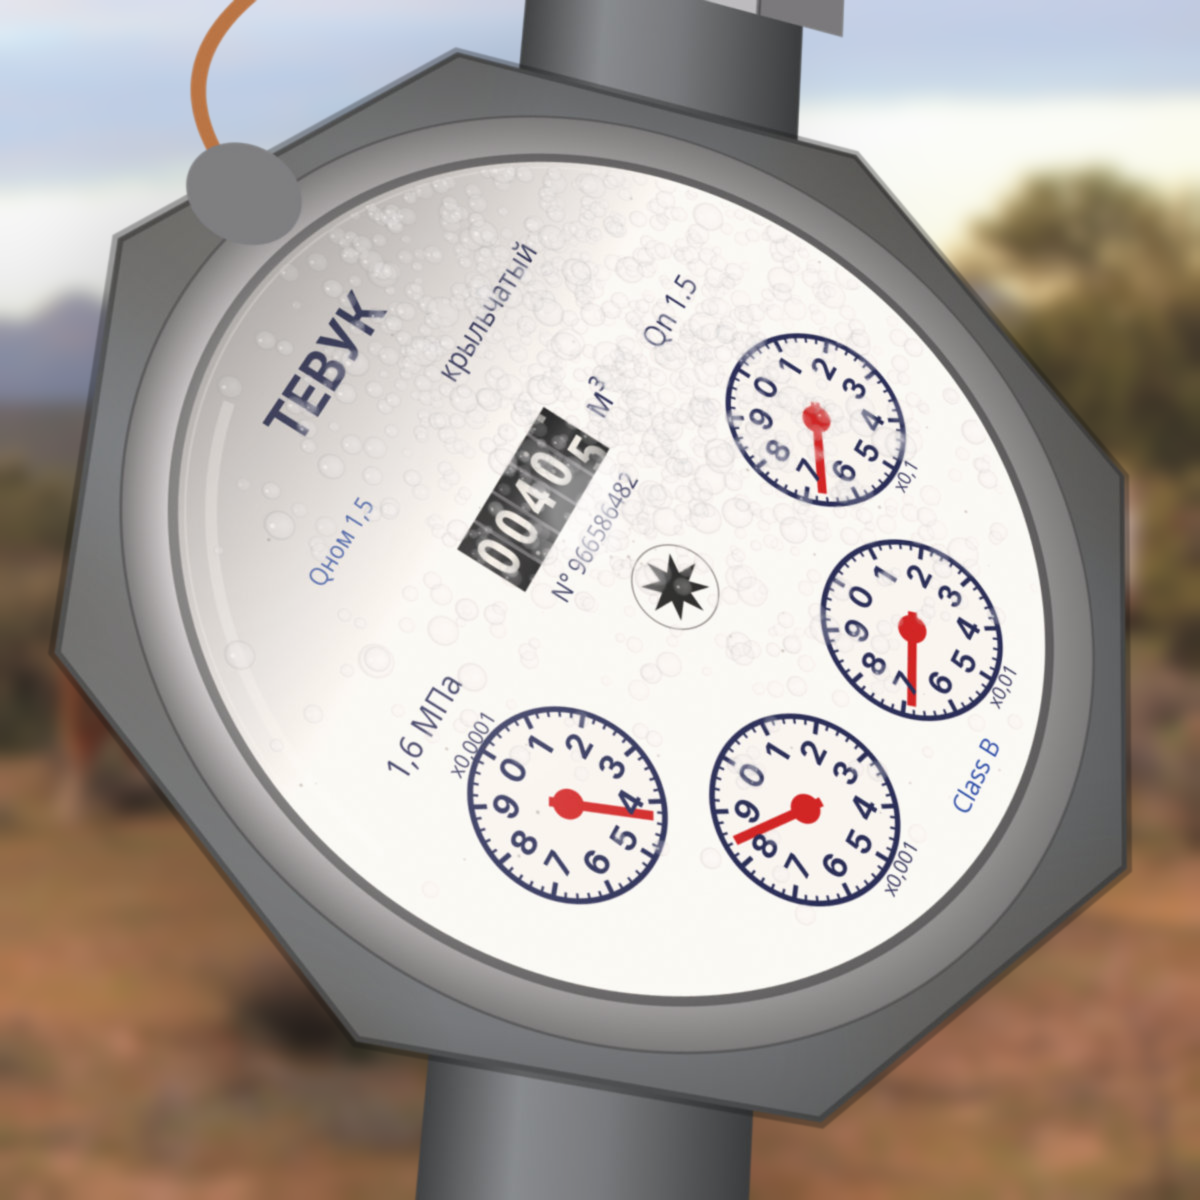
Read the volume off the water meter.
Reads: 404.6684 m³
